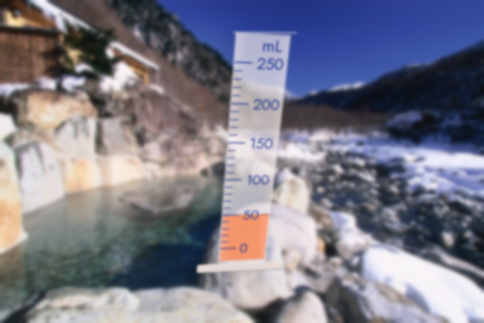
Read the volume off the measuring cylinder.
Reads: 50 mL
